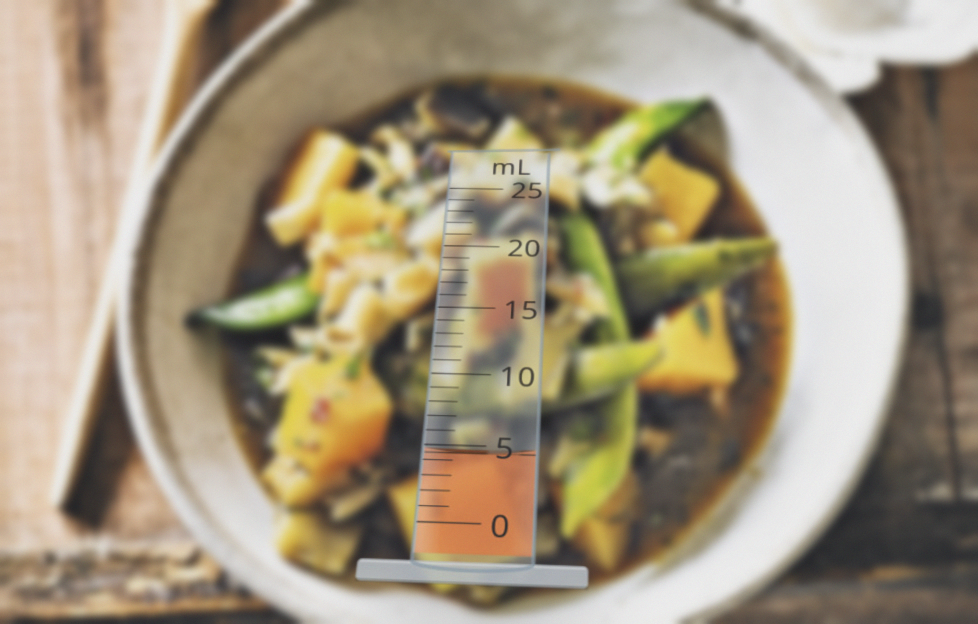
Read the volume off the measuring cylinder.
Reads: 4.5 mL
